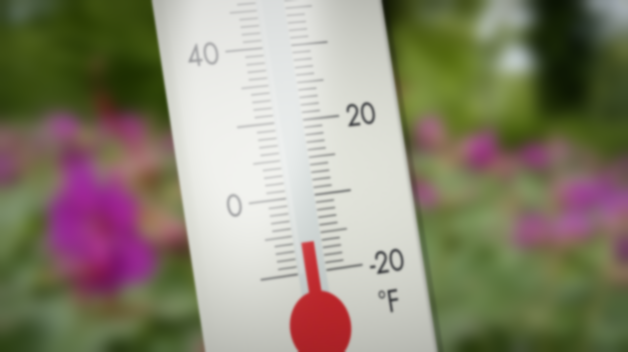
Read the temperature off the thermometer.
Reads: -12 °F
